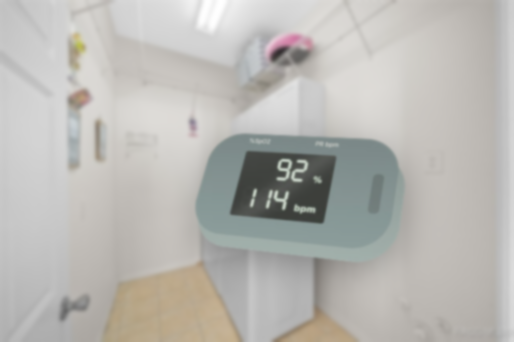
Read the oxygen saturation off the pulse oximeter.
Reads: 92 %
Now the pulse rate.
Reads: 114 bpm
